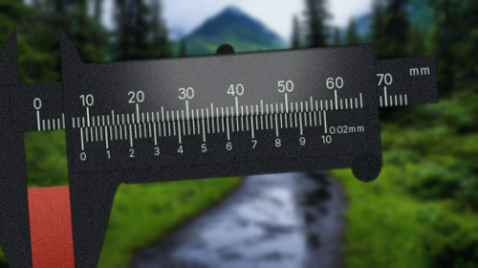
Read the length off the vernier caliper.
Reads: 8.5 mm
